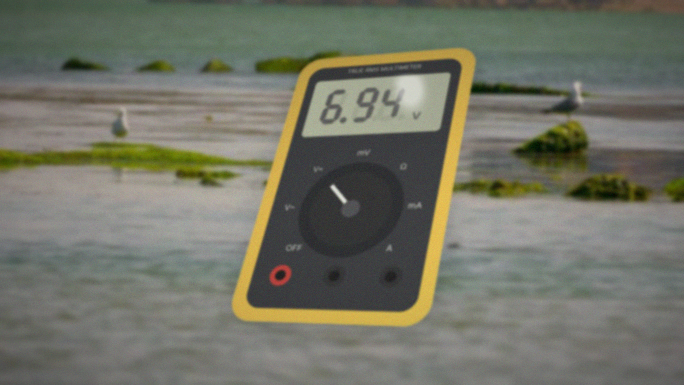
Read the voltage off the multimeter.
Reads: 6.94 V
